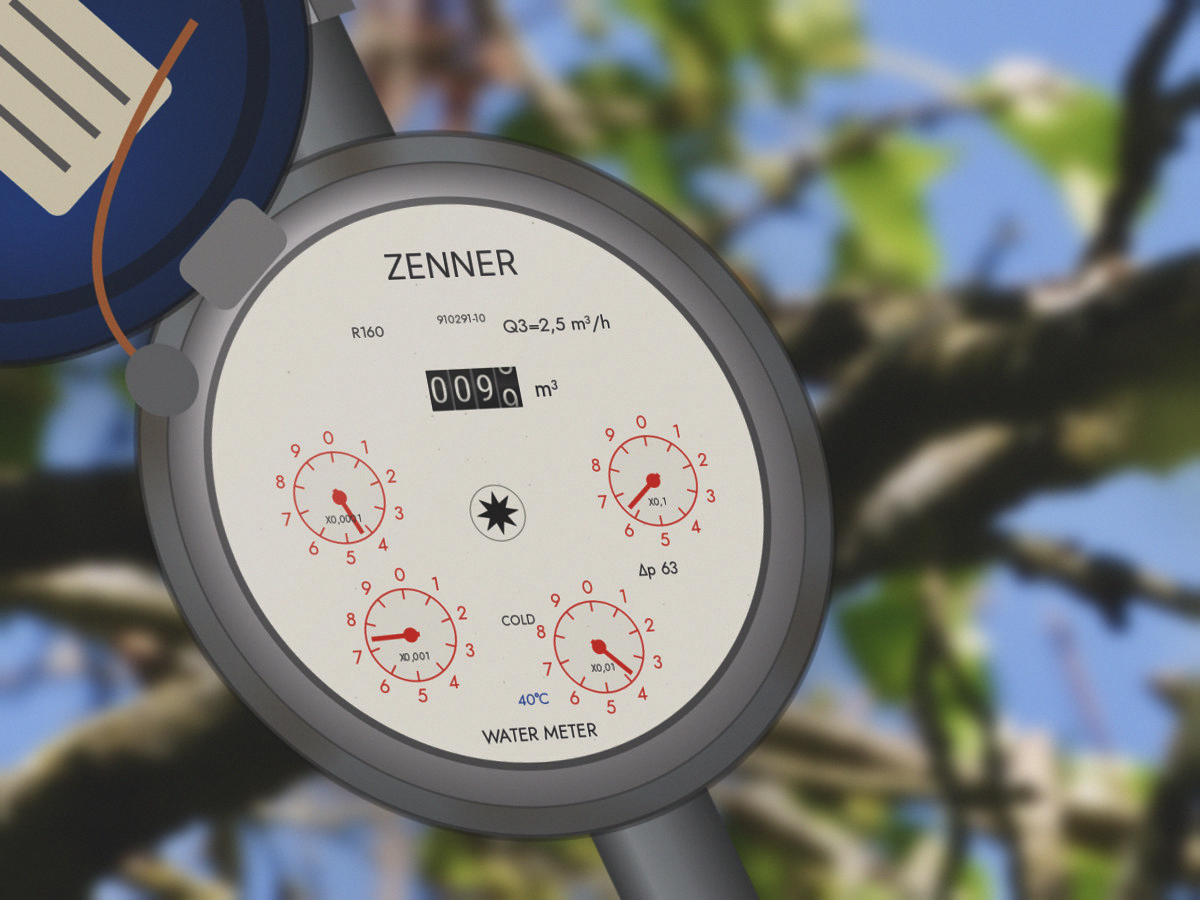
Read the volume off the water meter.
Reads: 98.6374 m³
